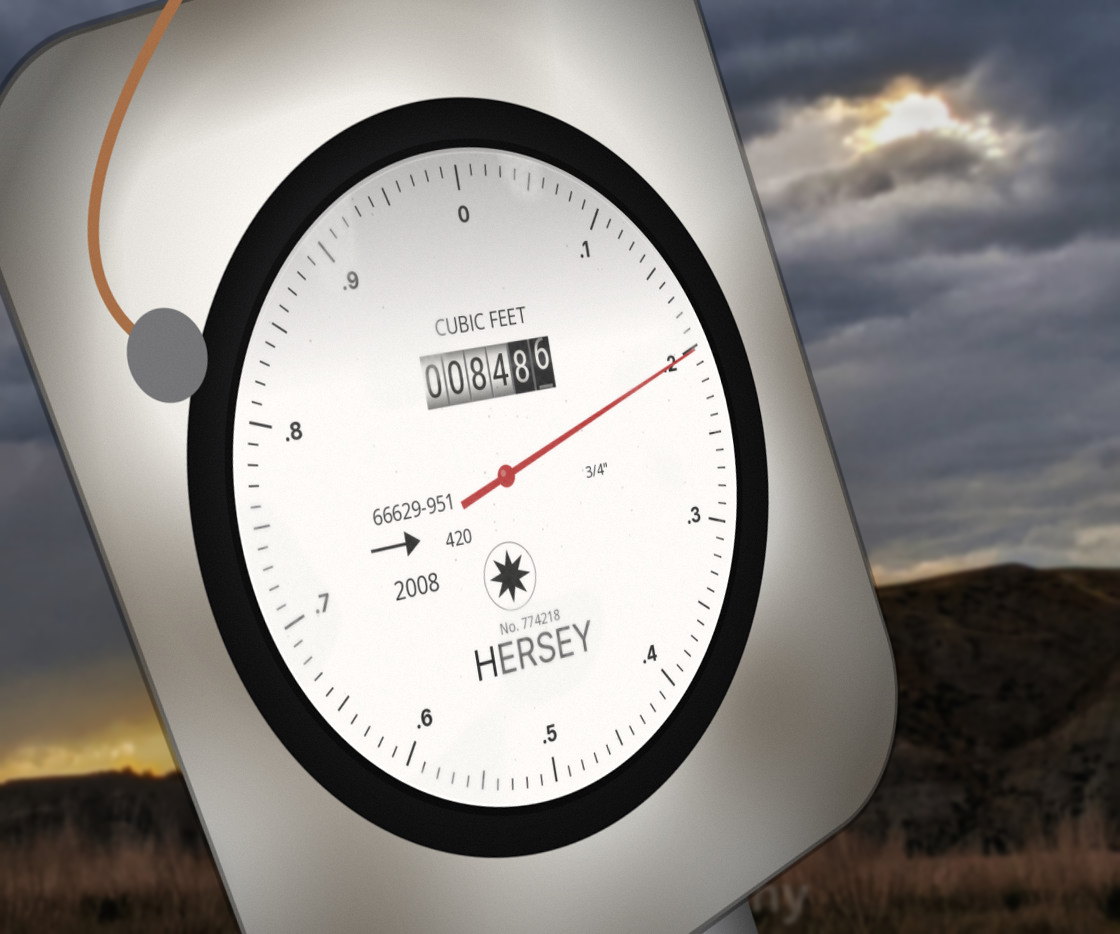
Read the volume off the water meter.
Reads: 8486.20 ft³
